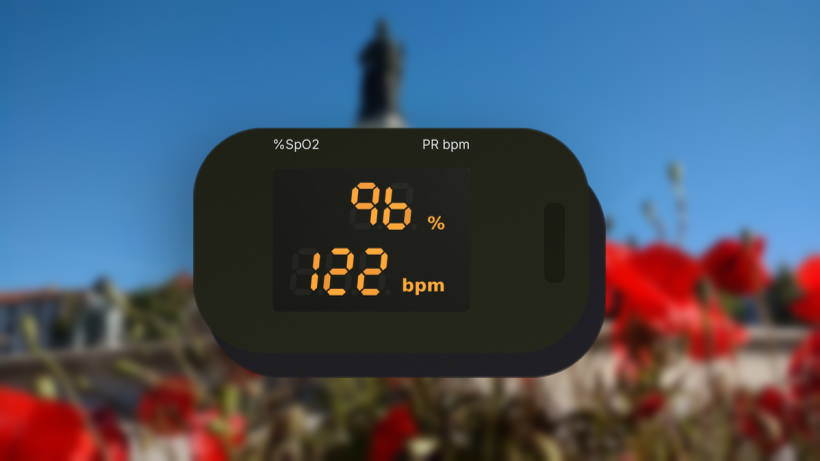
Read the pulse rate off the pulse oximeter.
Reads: 122 bpm
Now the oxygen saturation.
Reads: 96 %
